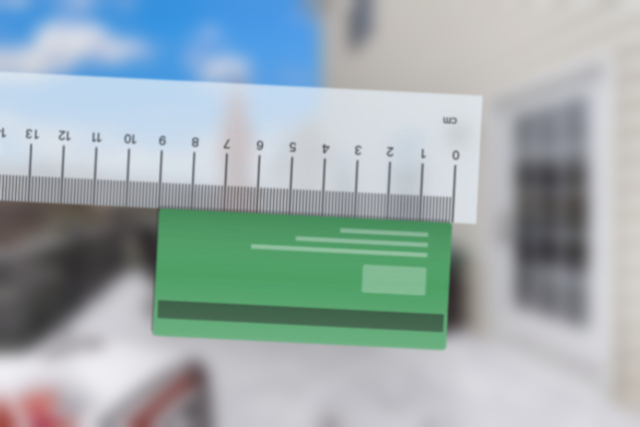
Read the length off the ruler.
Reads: 9 cm
